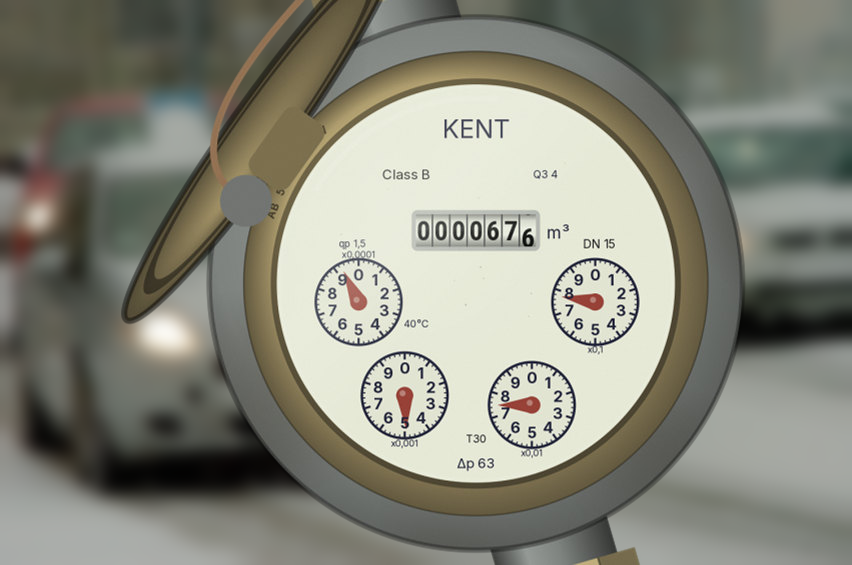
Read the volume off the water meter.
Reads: 675.7749 m³
